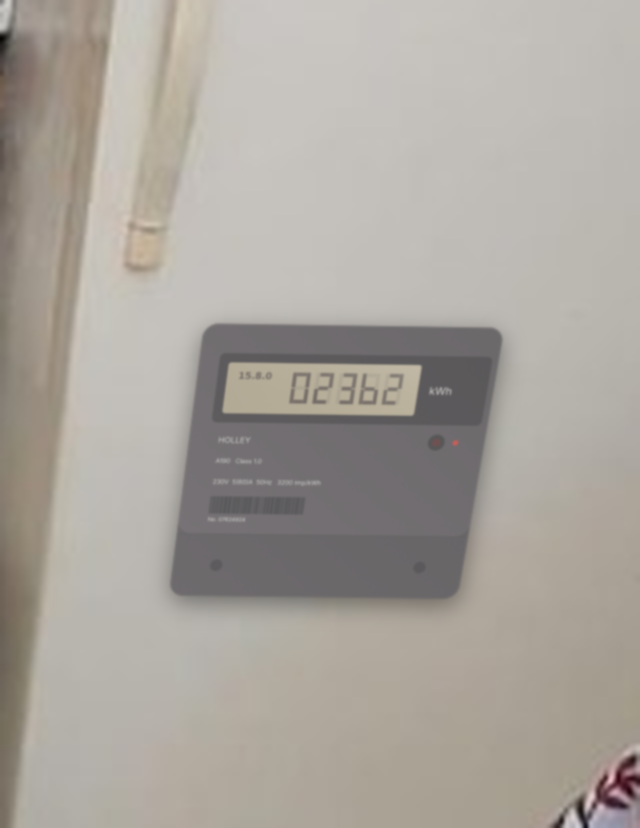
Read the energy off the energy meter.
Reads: 2362 kWh
